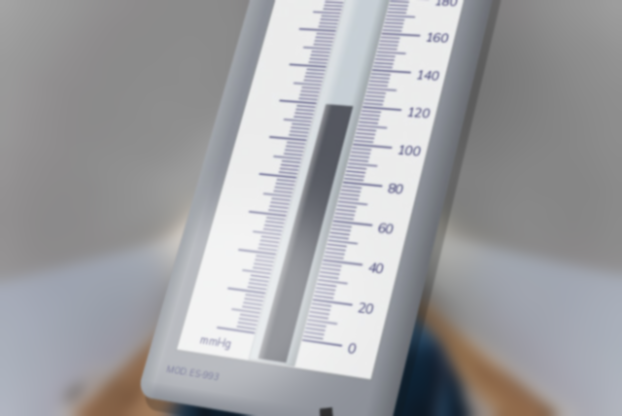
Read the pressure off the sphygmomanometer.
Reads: 120 mmHg
